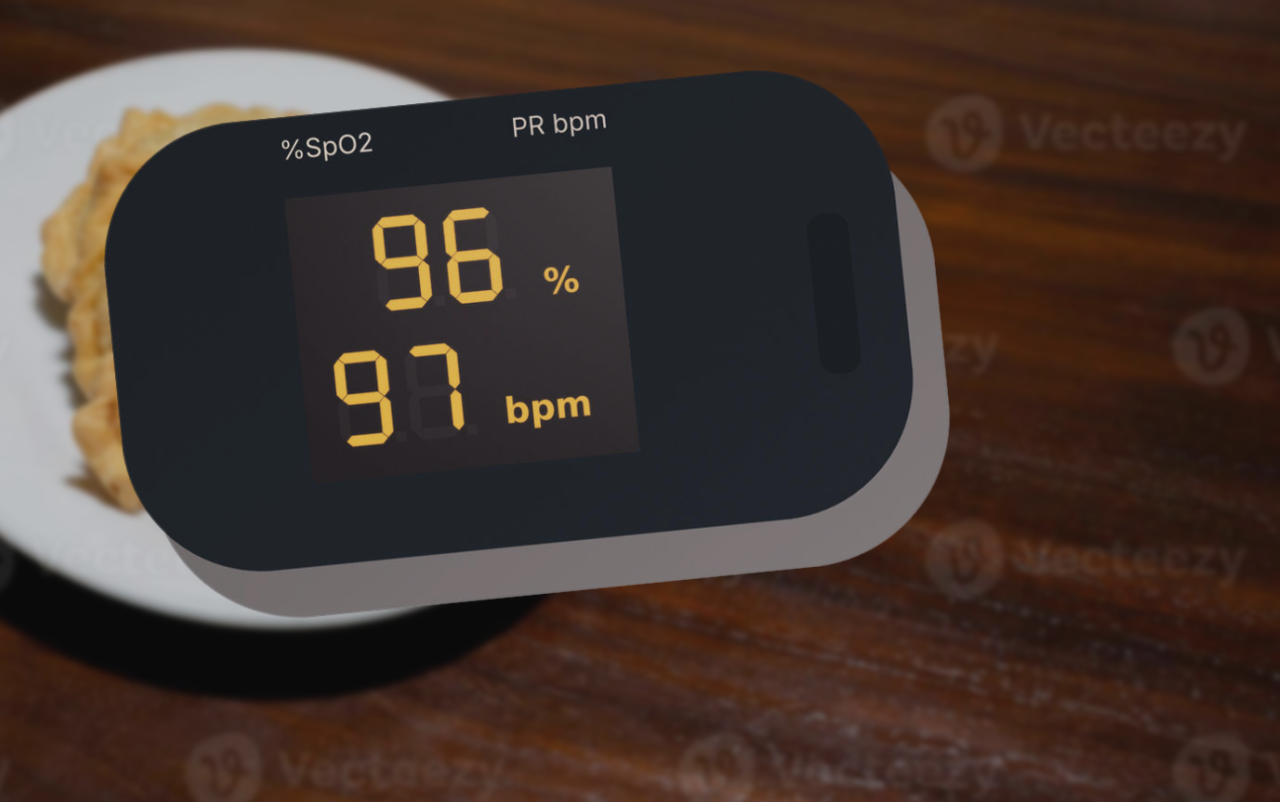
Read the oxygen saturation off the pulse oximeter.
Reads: 96 %
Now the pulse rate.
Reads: 97 bpm
